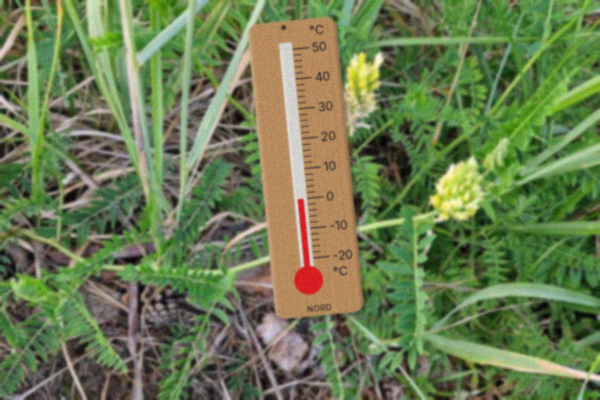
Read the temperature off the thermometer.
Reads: 0 °C
